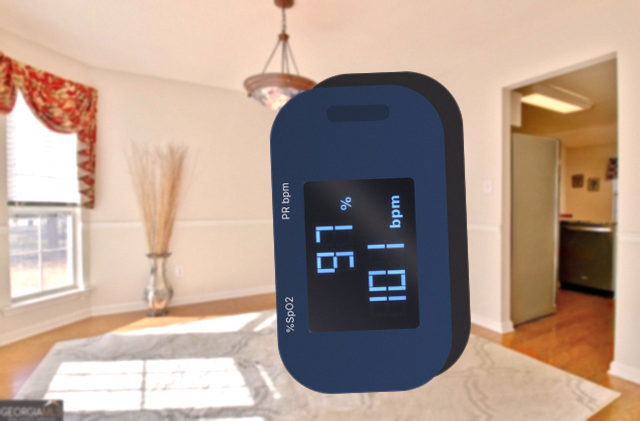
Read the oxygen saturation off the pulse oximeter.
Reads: 97 %
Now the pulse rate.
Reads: 101 bpm
